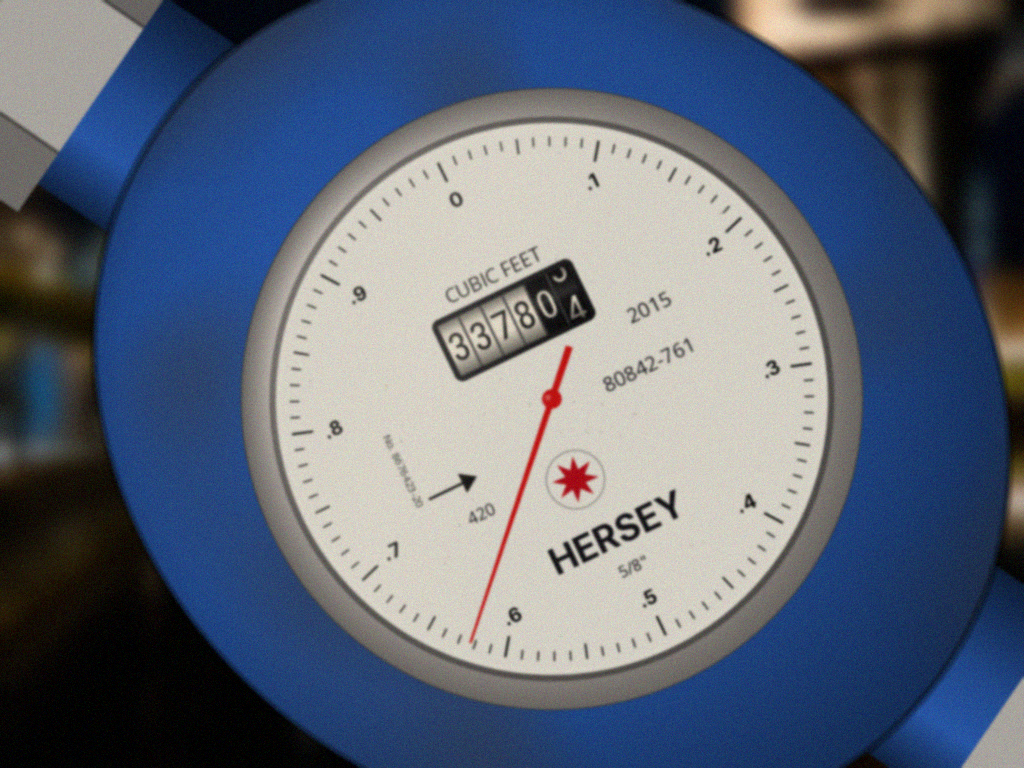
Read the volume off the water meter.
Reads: 337803.62 ft³
